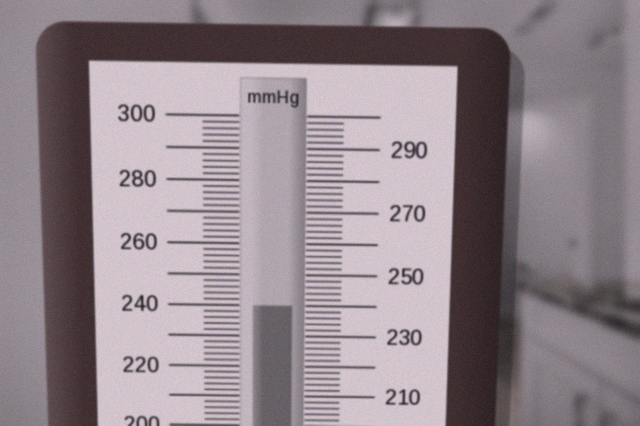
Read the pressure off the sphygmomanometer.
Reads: 240 mmHg
